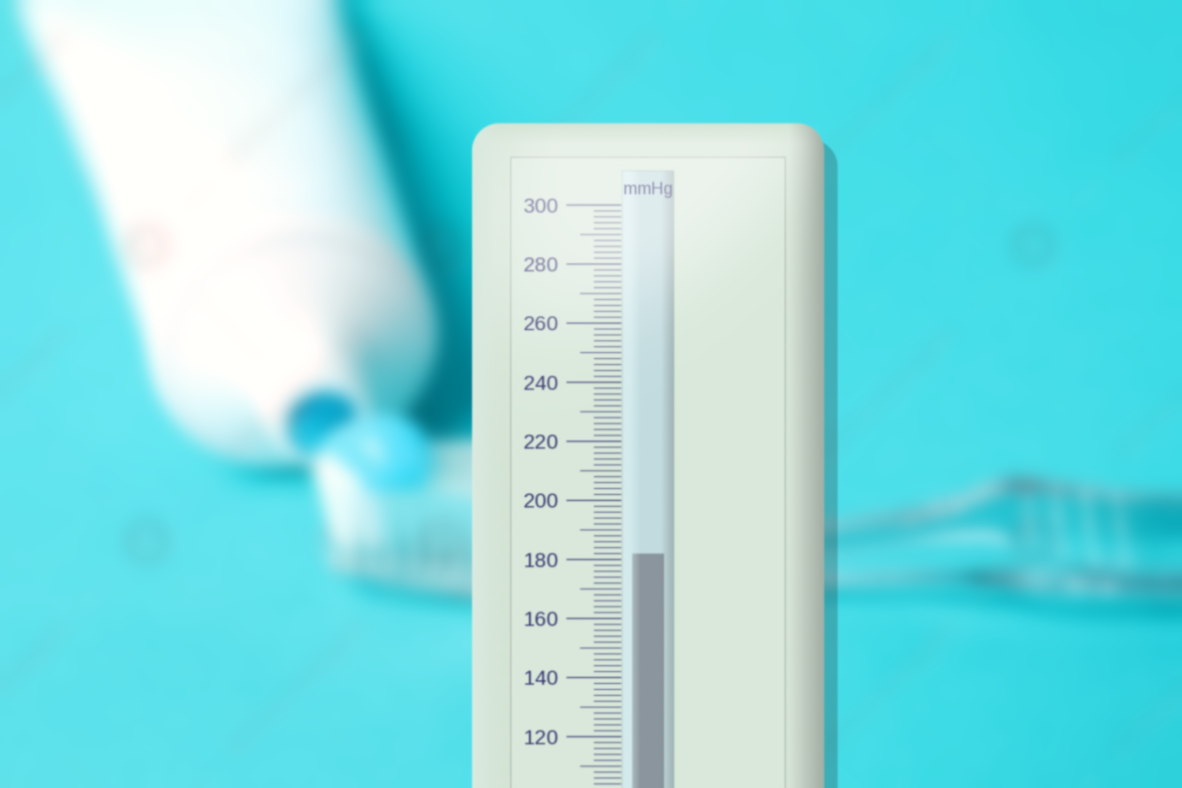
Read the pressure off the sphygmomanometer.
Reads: 182 mmHg
